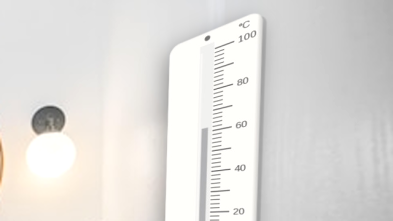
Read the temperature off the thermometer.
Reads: 62 °C
